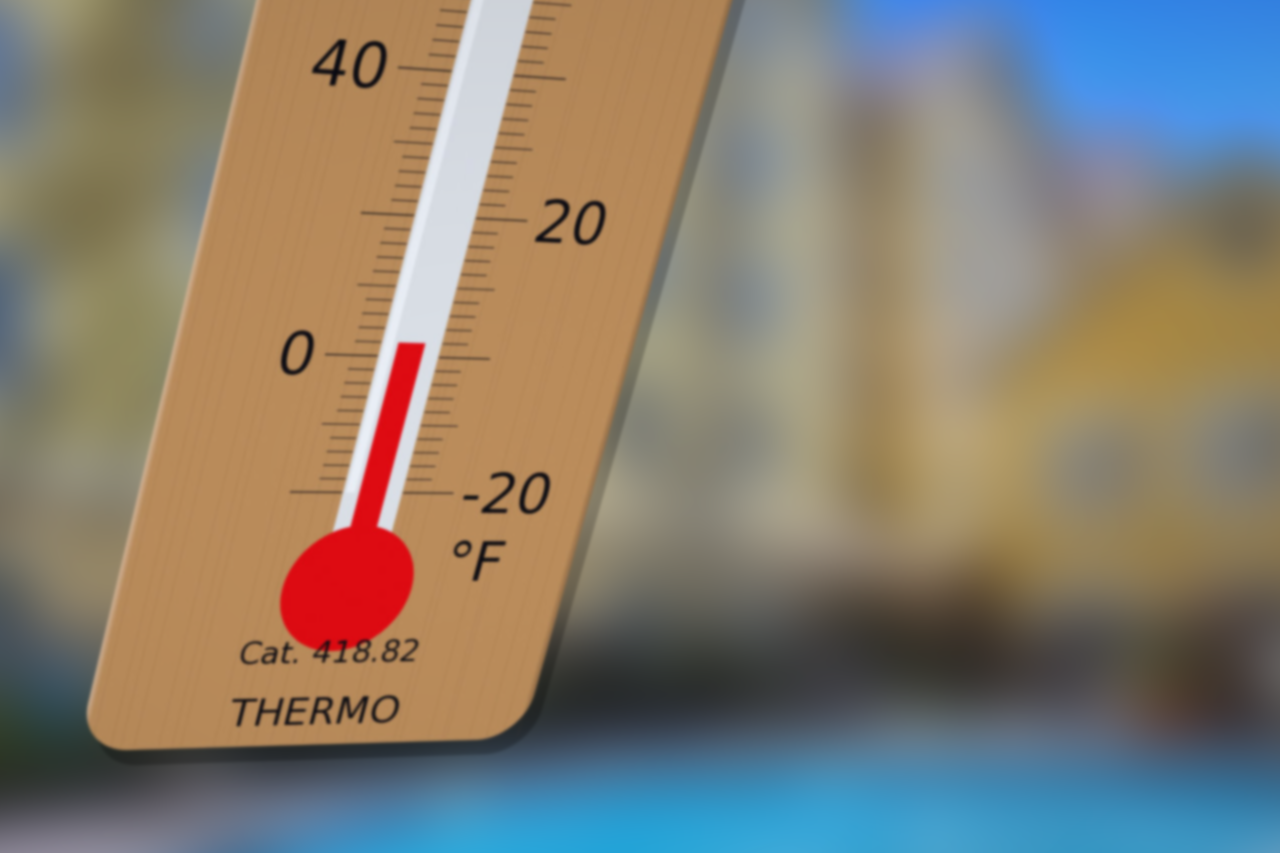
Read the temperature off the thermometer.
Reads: 2 °F
